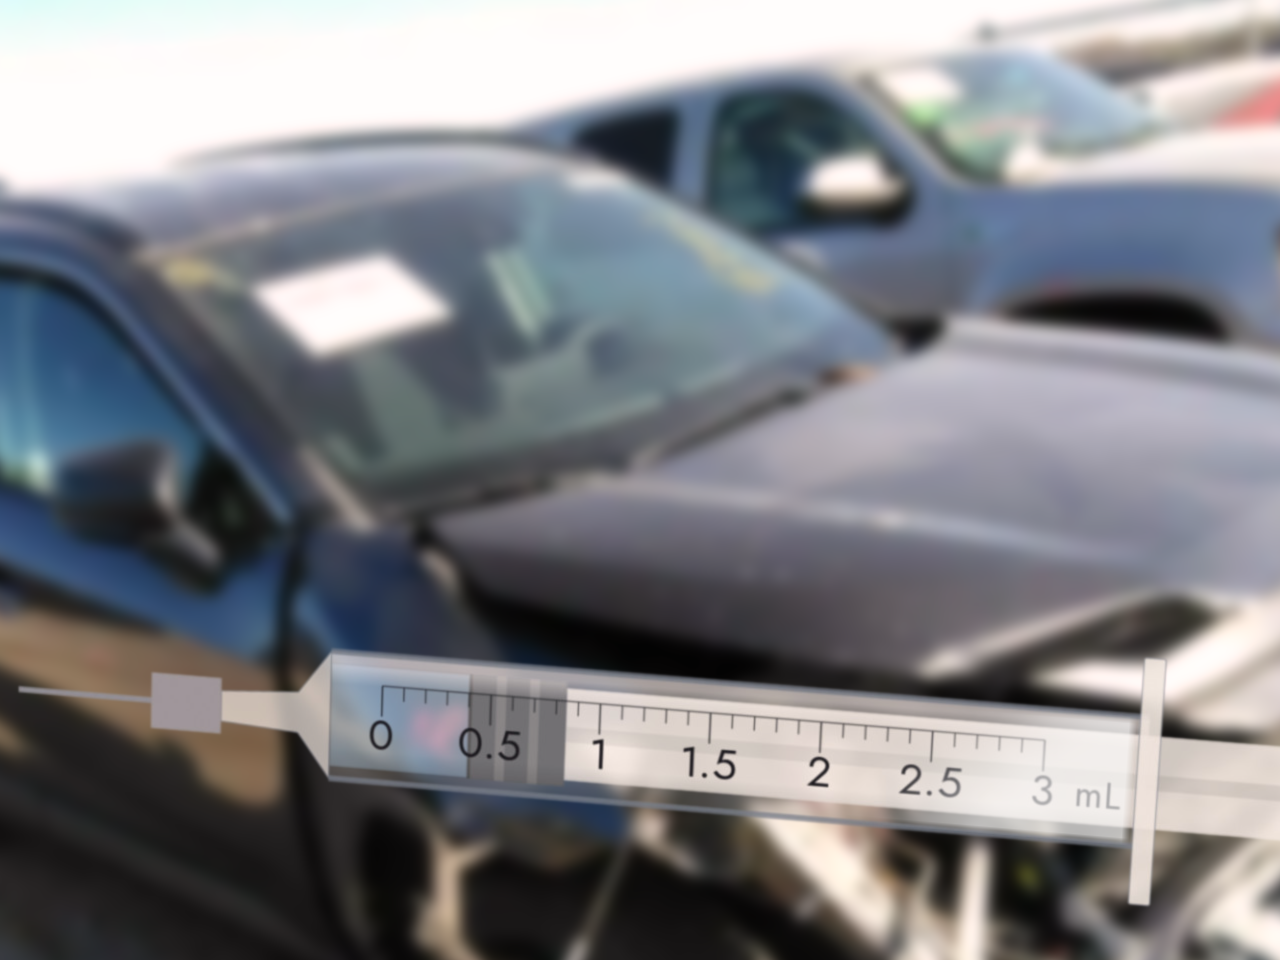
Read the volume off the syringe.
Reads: 0.4 mL
